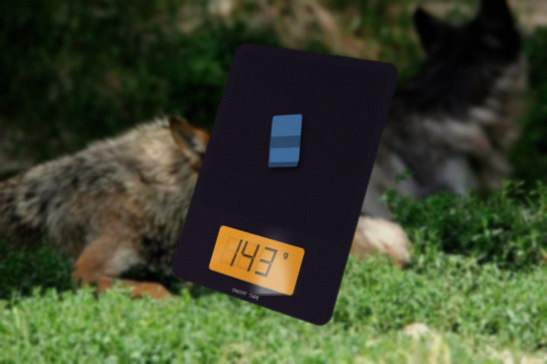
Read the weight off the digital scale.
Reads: 143 g
